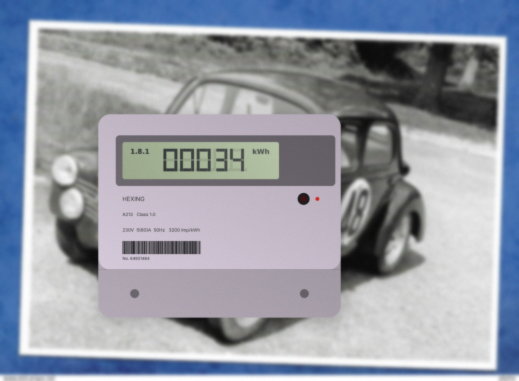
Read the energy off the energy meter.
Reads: 34 kWh
